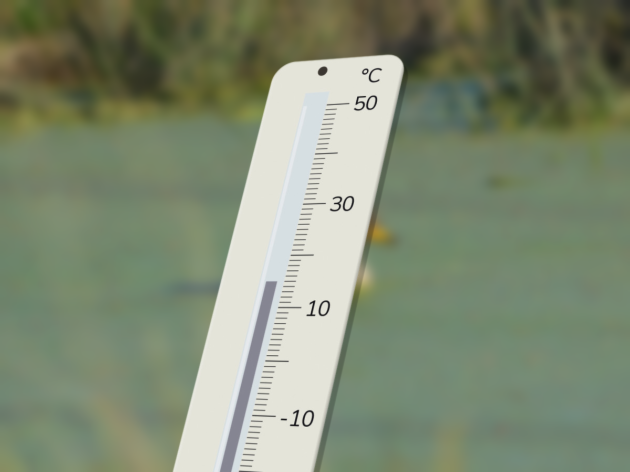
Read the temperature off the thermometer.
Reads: 15 °C
